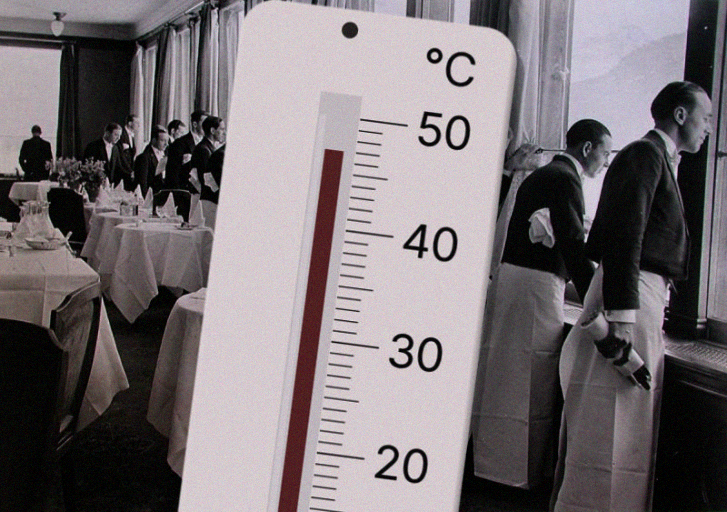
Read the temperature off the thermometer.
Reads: 47 °C
